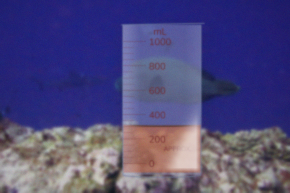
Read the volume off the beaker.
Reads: 300 mL
